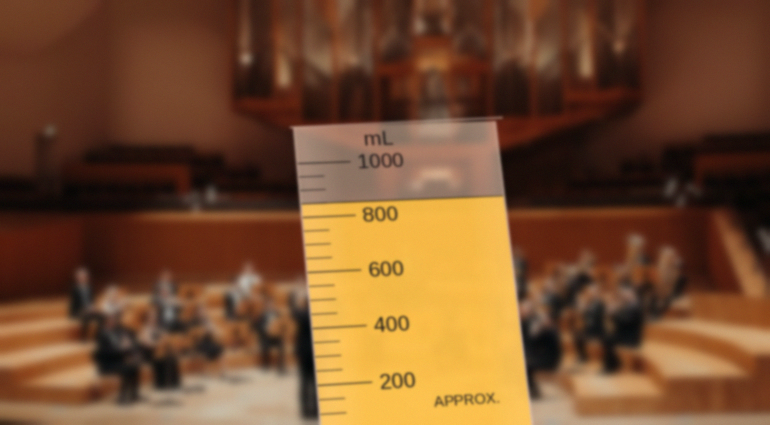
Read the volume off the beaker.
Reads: 850 mL
